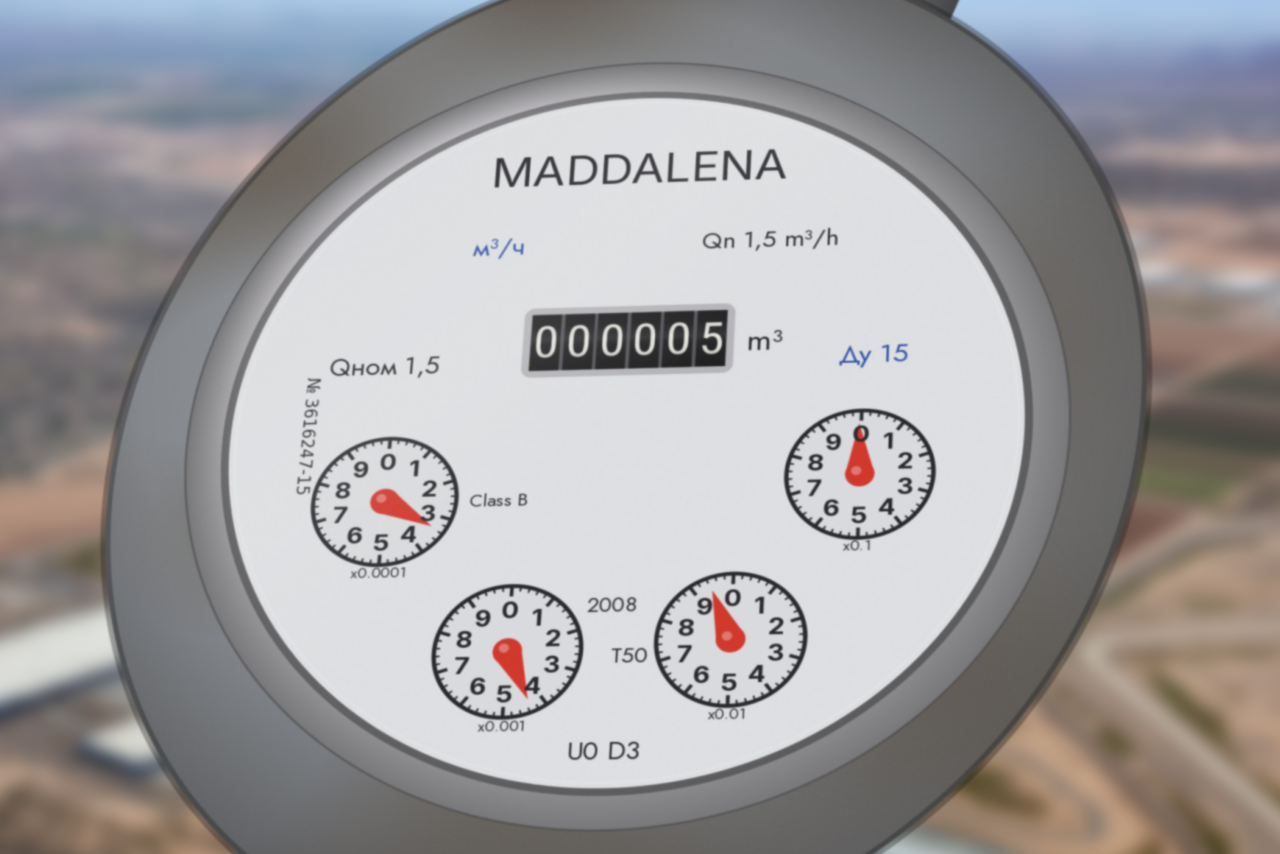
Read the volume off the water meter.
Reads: 4.9943 m³
